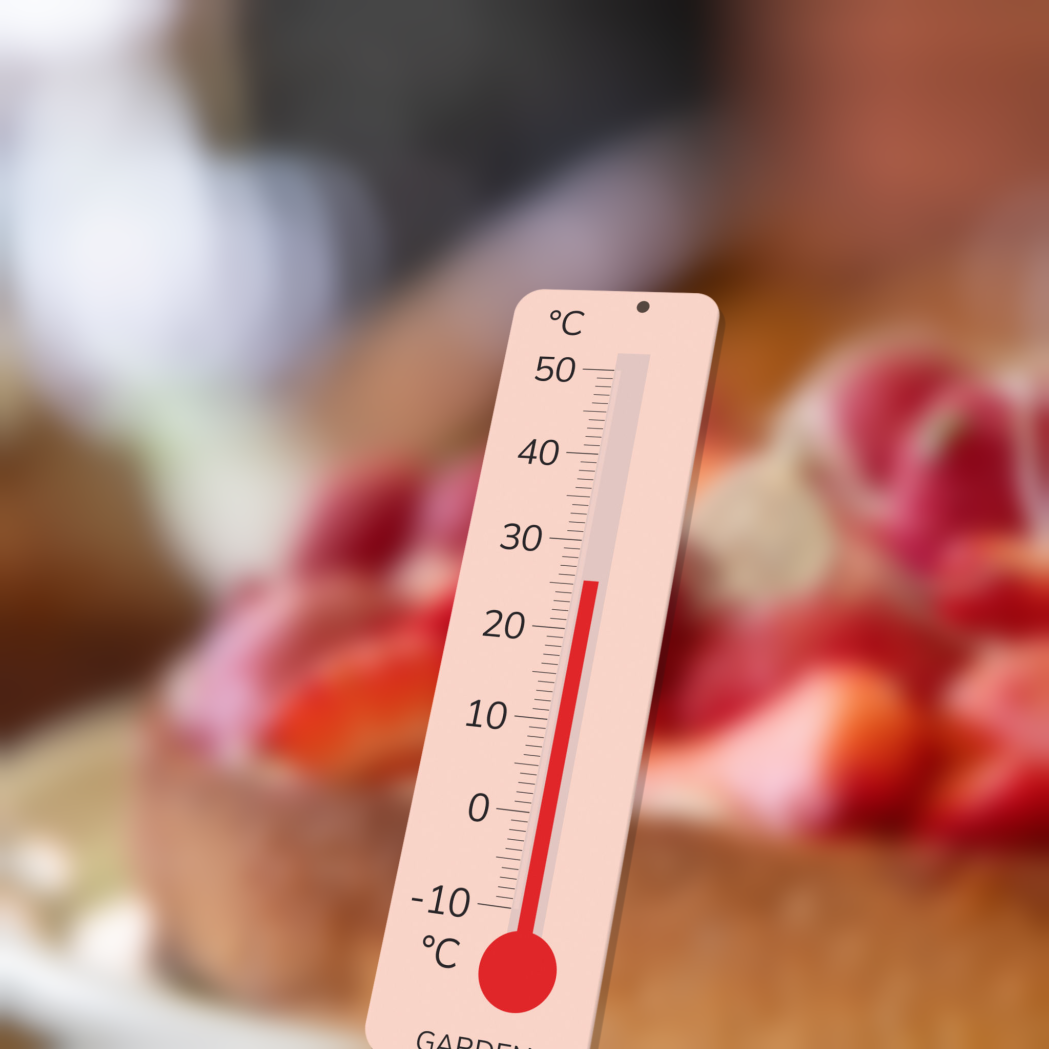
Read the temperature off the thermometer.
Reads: 25.5 °C
